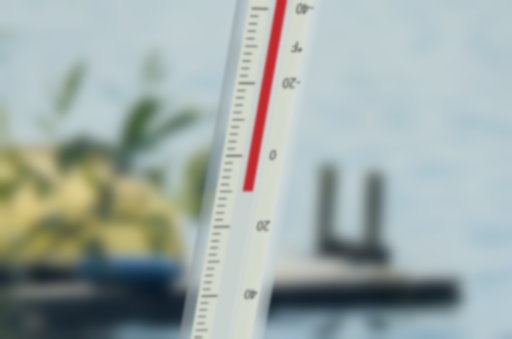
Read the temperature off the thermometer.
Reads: 10 °F
